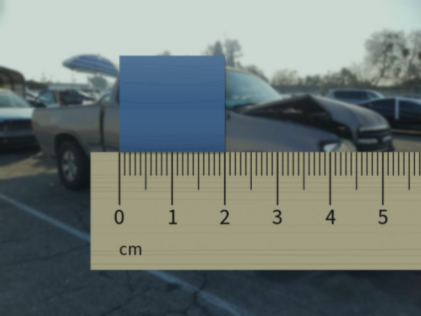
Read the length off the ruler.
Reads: 2 cm
